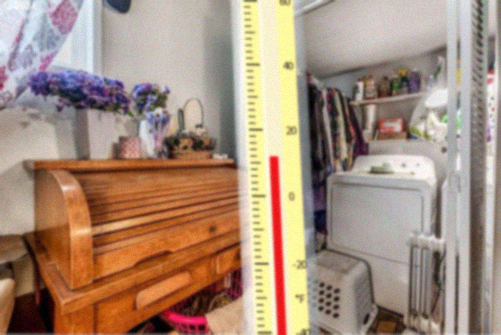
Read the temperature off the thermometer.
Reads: 12 °F
